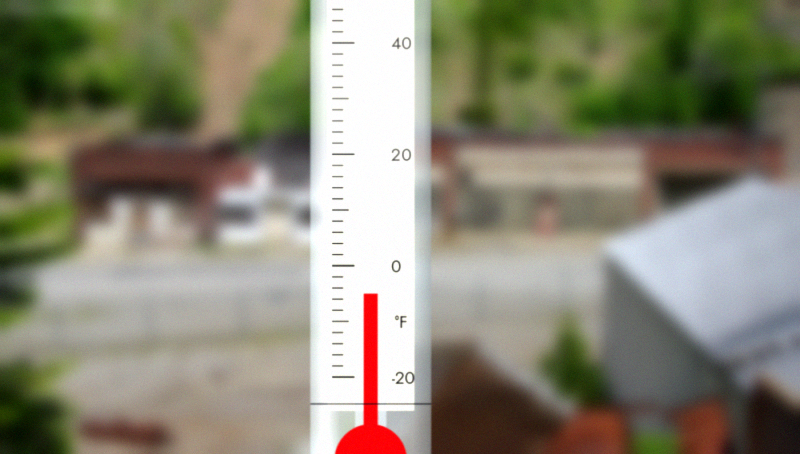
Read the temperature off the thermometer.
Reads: -5 °F
